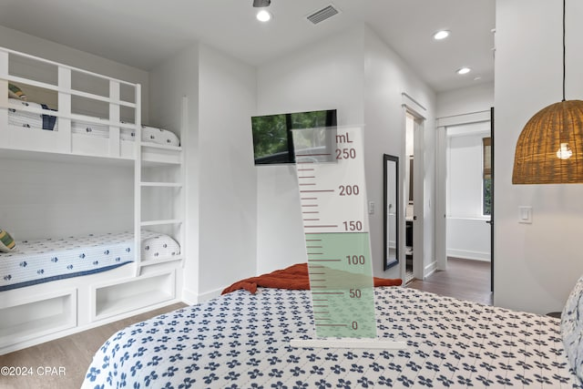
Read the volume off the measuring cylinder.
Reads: 140 mL
